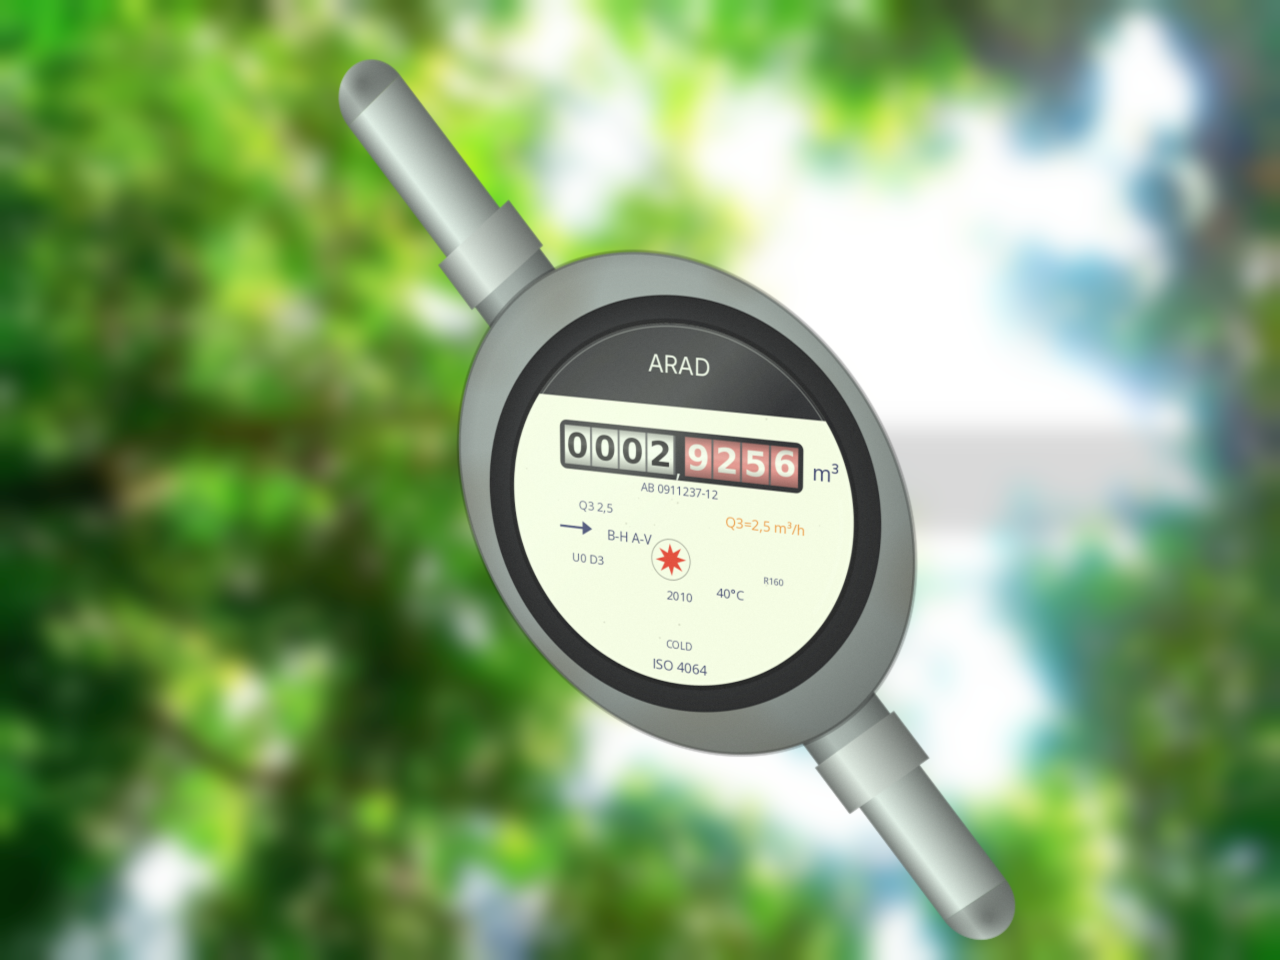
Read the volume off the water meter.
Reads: 2.9256 m³
